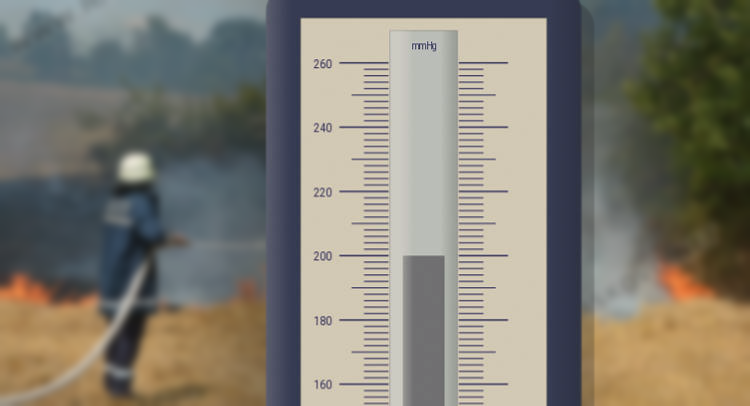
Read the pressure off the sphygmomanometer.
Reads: 200 mmHg
